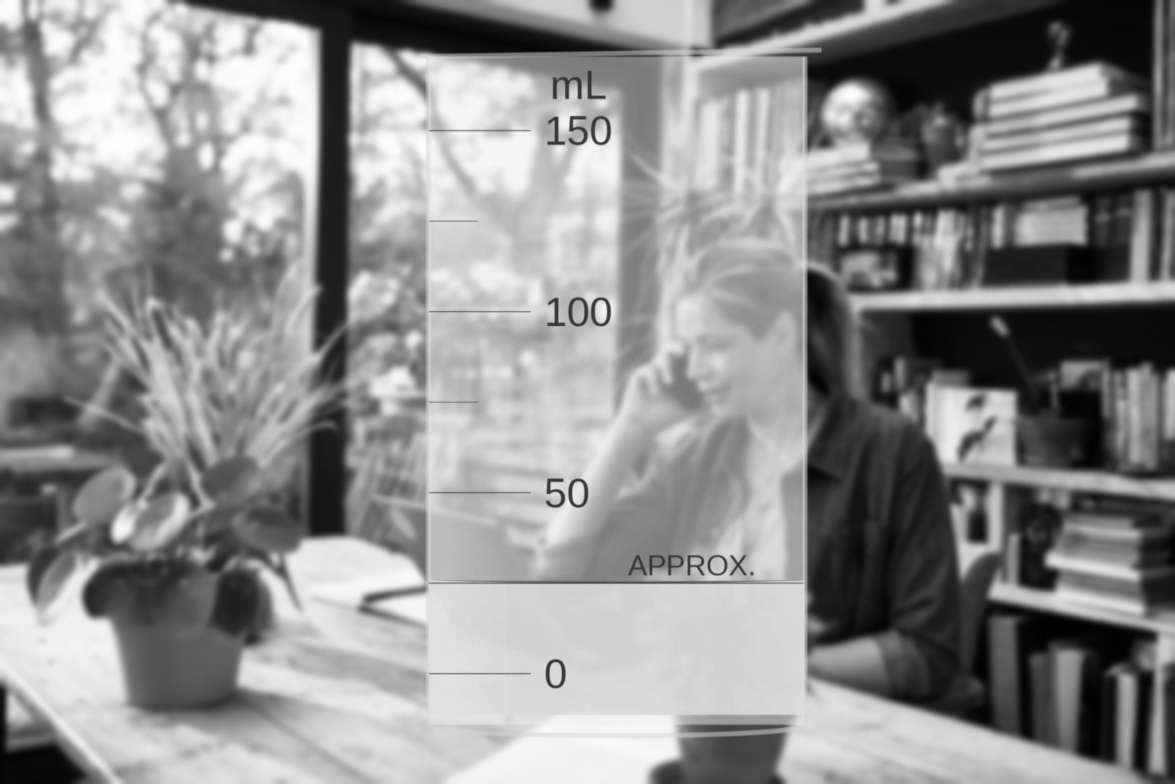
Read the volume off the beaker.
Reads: 25 mL
